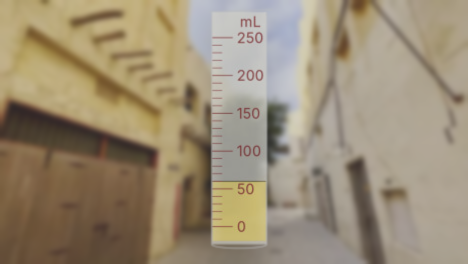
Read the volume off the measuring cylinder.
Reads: 60 mL
